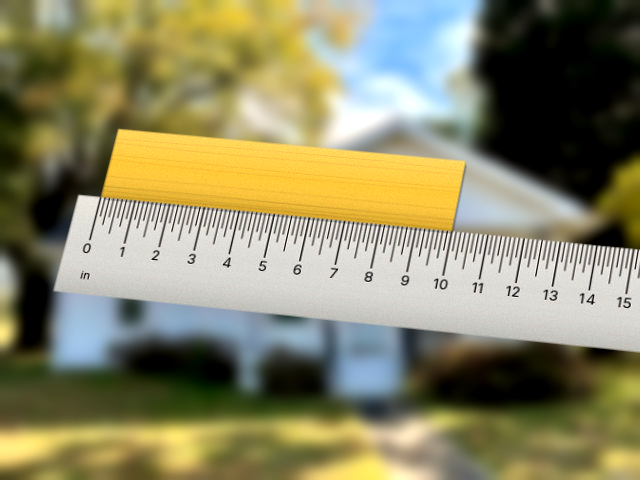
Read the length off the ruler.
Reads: 10 in
